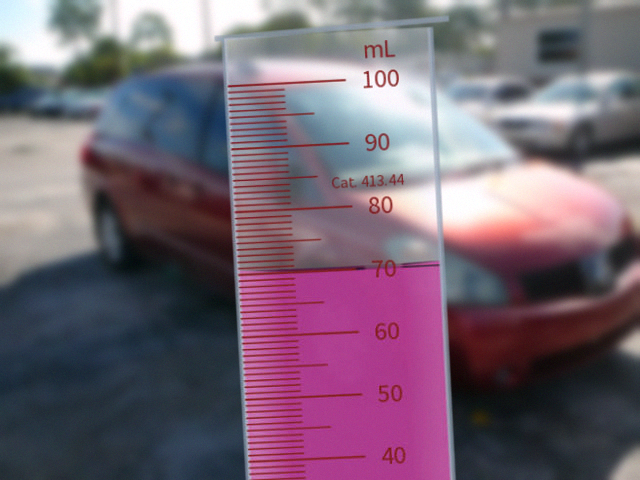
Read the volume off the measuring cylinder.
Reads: 70 mL
